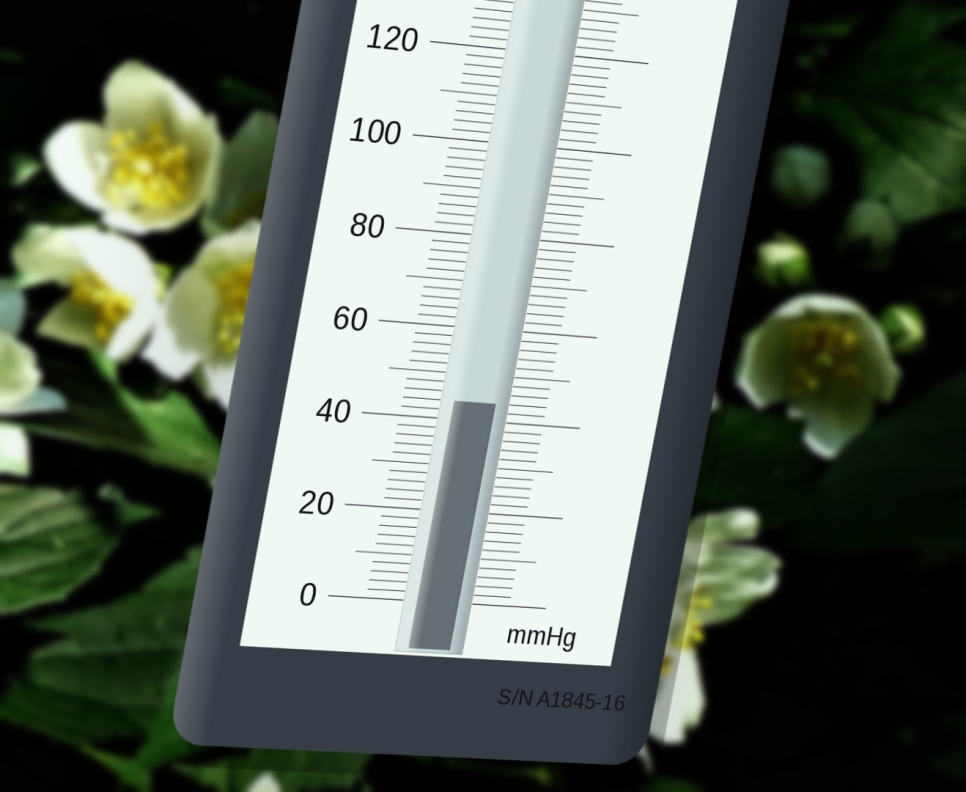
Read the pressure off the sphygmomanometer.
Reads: 44 mmHg
